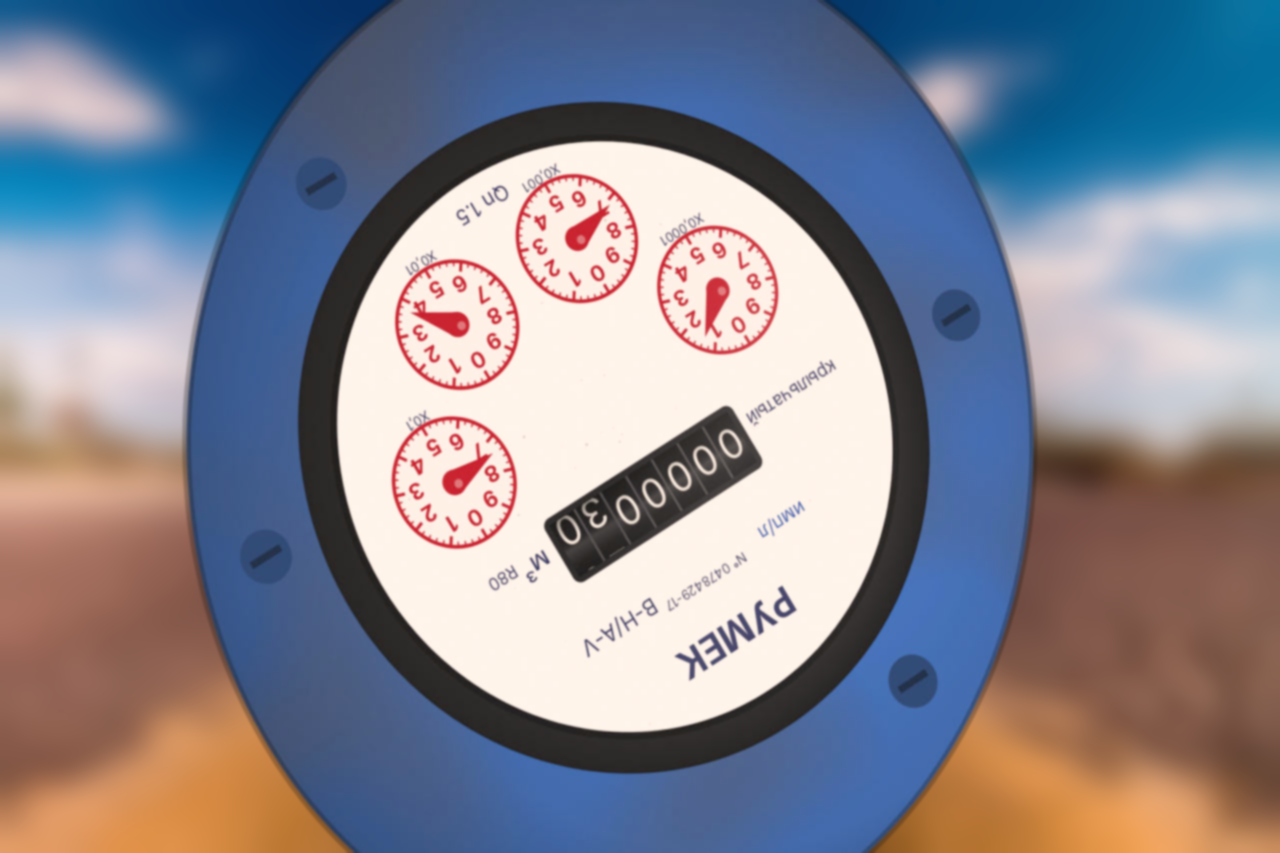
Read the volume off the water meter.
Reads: 29.7371 m³
